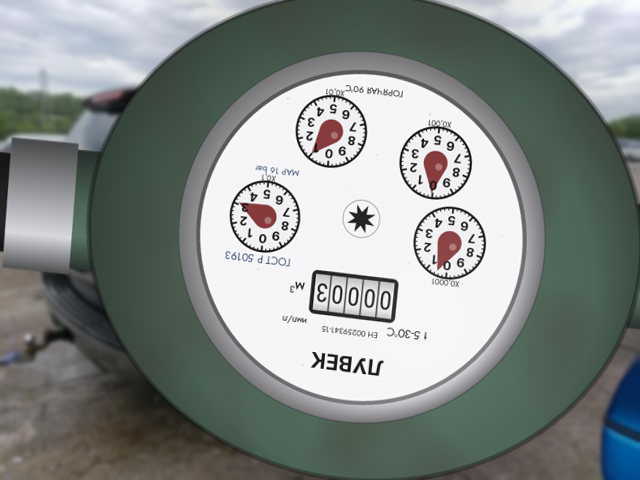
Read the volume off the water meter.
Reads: 3.3100 m³
